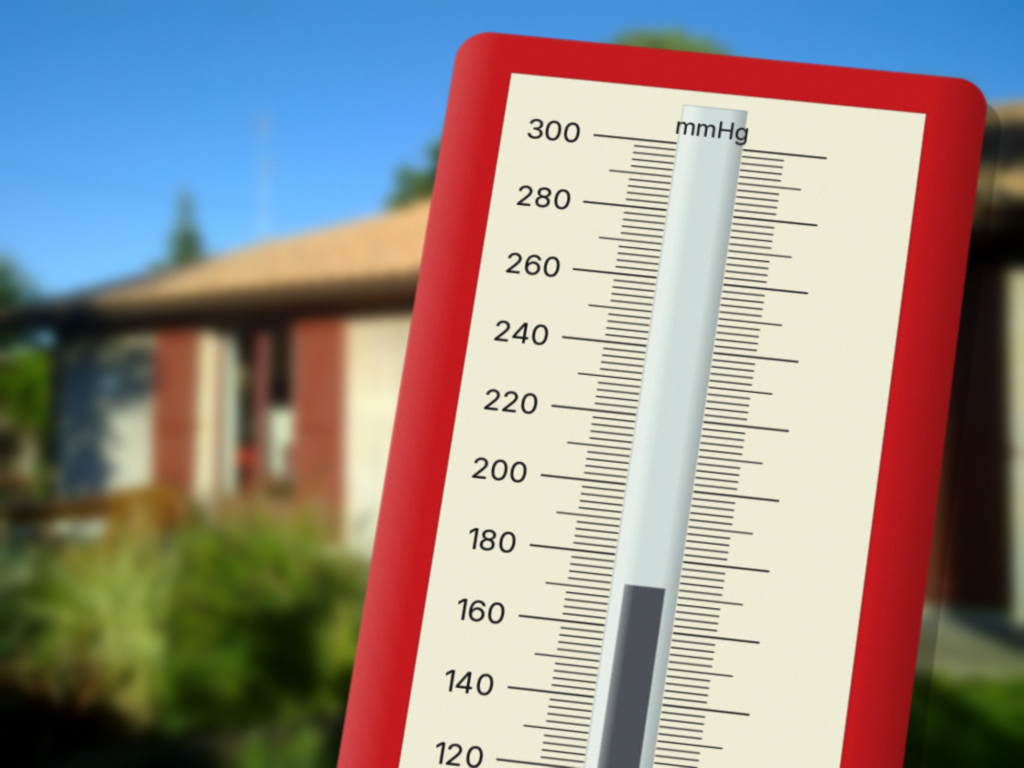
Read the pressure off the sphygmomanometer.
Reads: 172 mmHg
